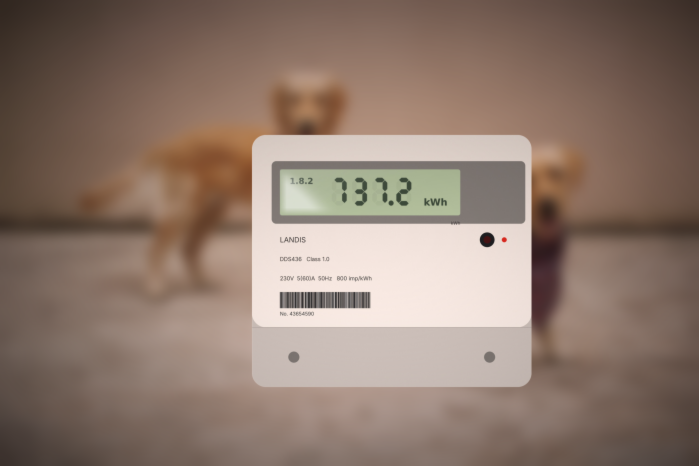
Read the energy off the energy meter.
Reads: 737.2 kWh
